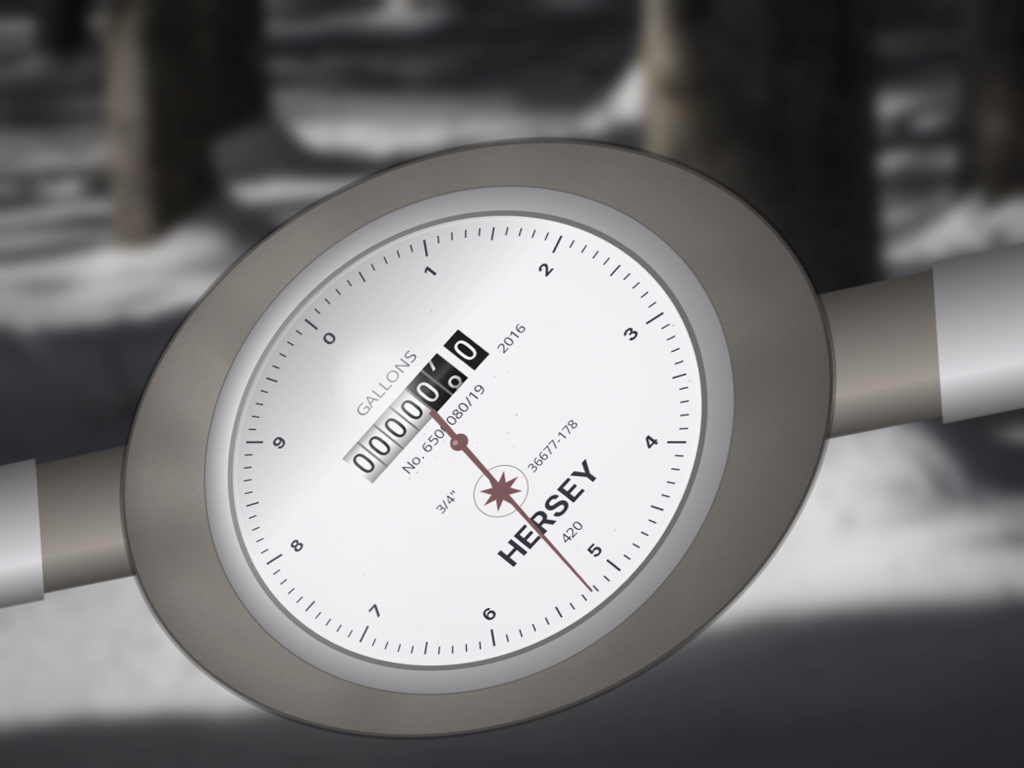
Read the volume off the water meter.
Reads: 75.2 gal
